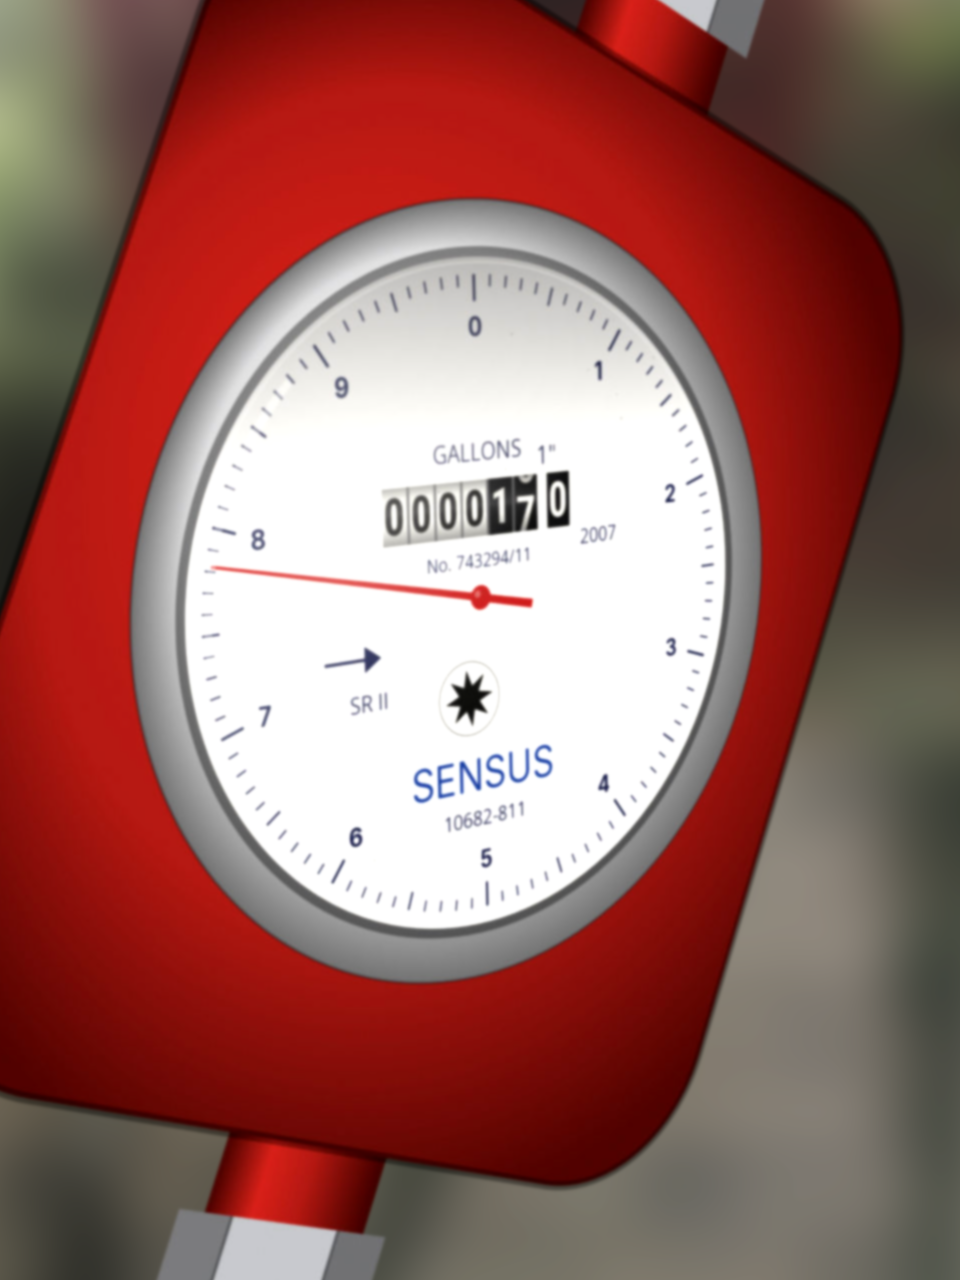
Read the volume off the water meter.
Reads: 167.8 gal
